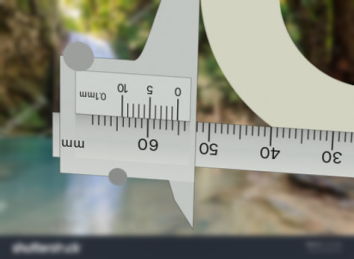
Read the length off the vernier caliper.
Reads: 55.2 mm
